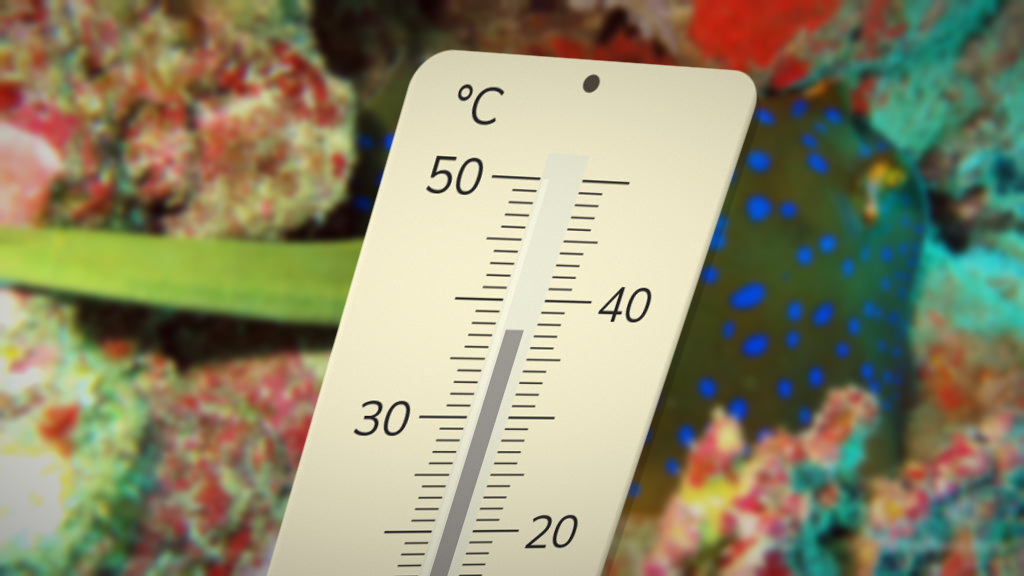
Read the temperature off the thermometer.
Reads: 37.5 °C
